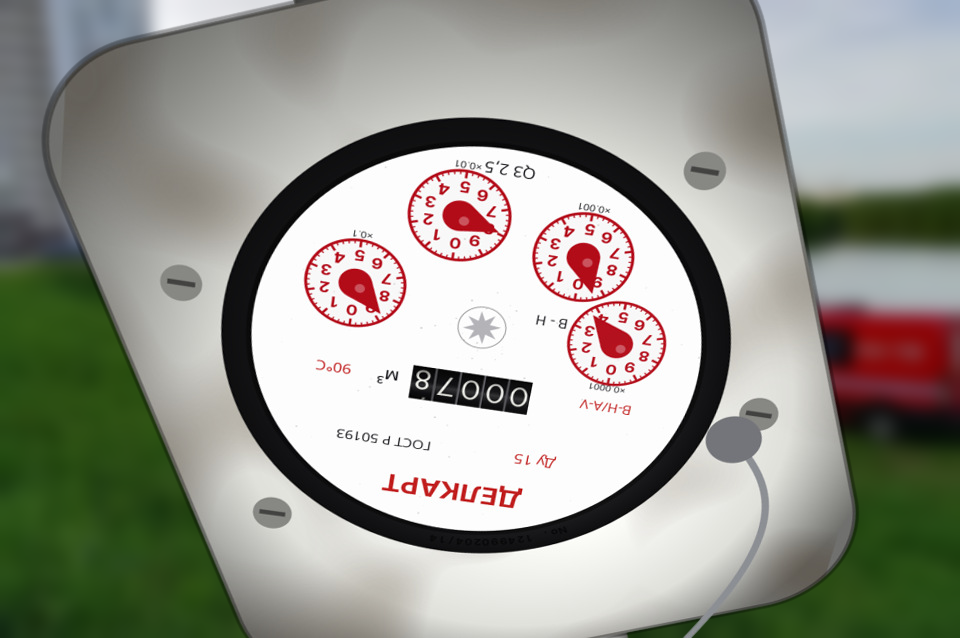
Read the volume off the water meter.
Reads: 77.8793 m³
